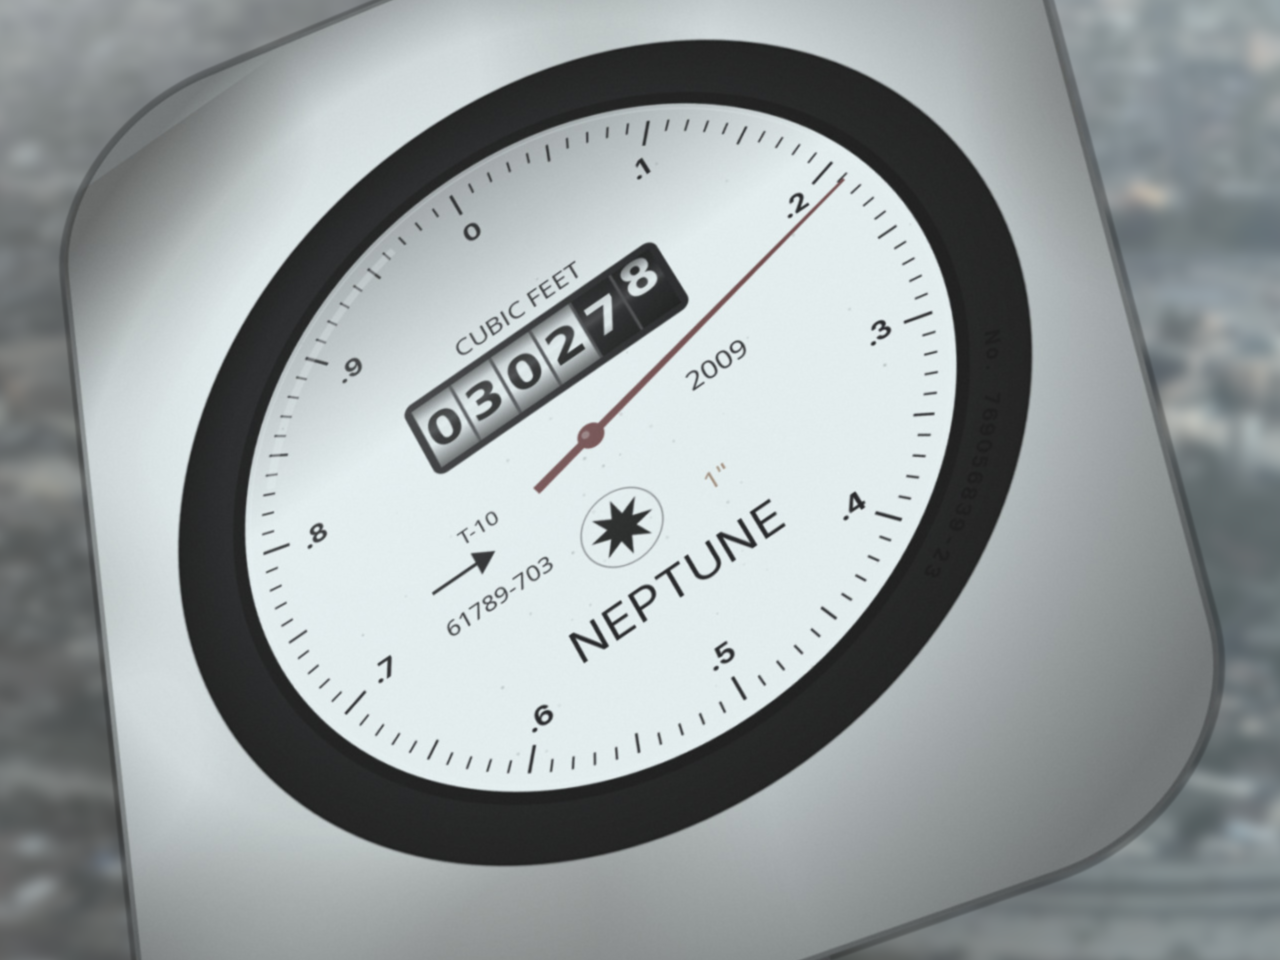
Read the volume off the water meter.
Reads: 30278.21 ft³
